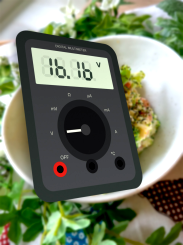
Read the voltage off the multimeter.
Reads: 16.16 V
